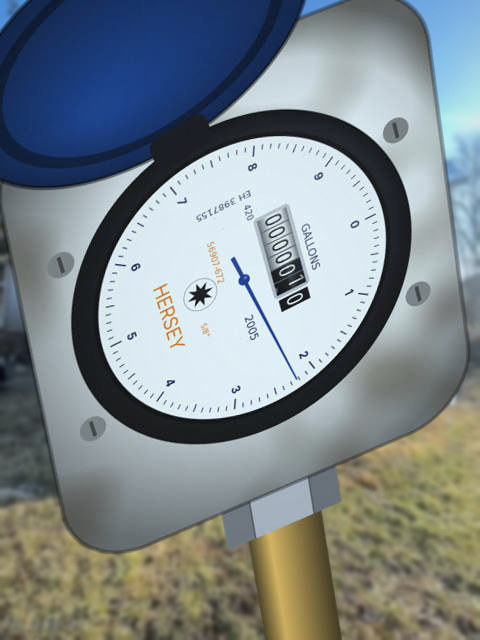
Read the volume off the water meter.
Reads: 12.2 gal
